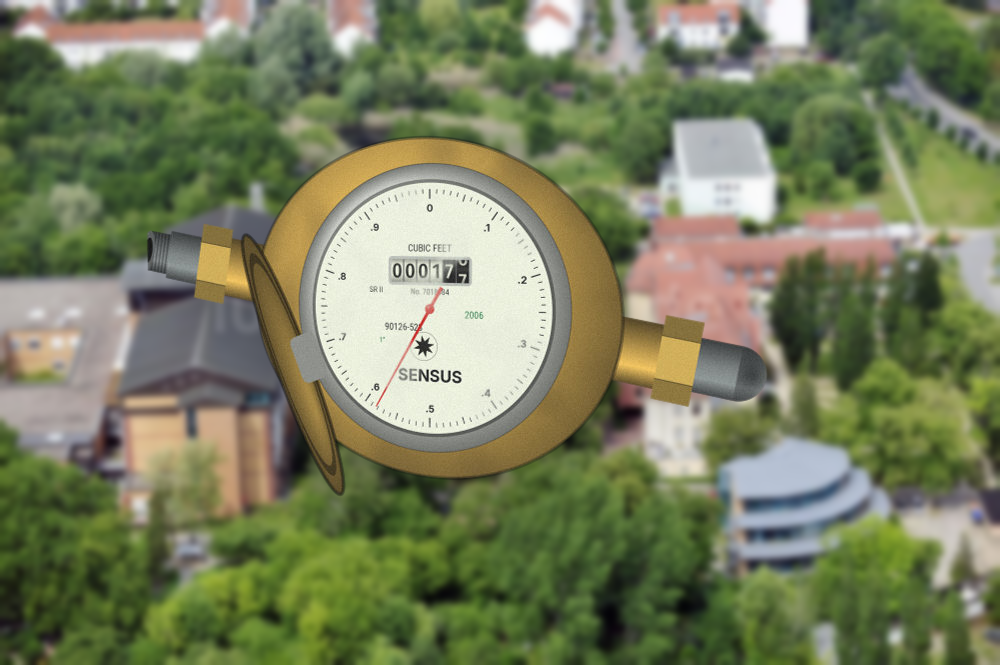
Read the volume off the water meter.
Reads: 176.58 ft³
